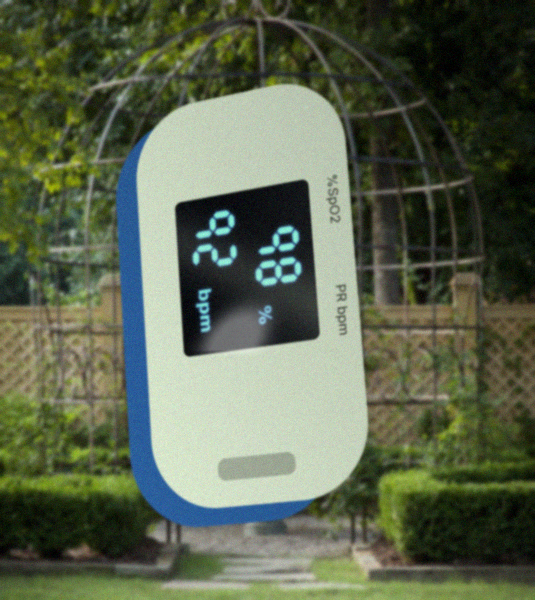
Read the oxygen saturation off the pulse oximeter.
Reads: 98 %
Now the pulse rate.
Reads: 92 bpm
